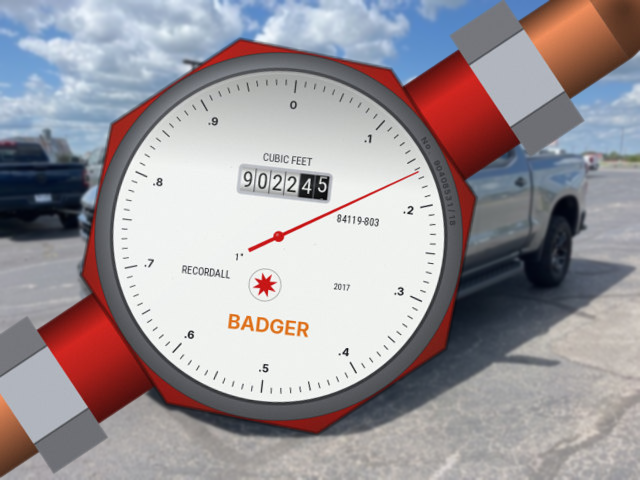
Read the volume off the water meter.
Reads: 902245.16 ft³
